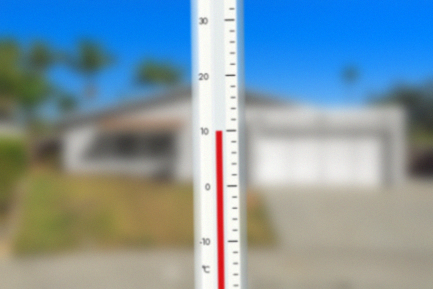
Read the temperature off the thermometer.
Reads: 10 °C
